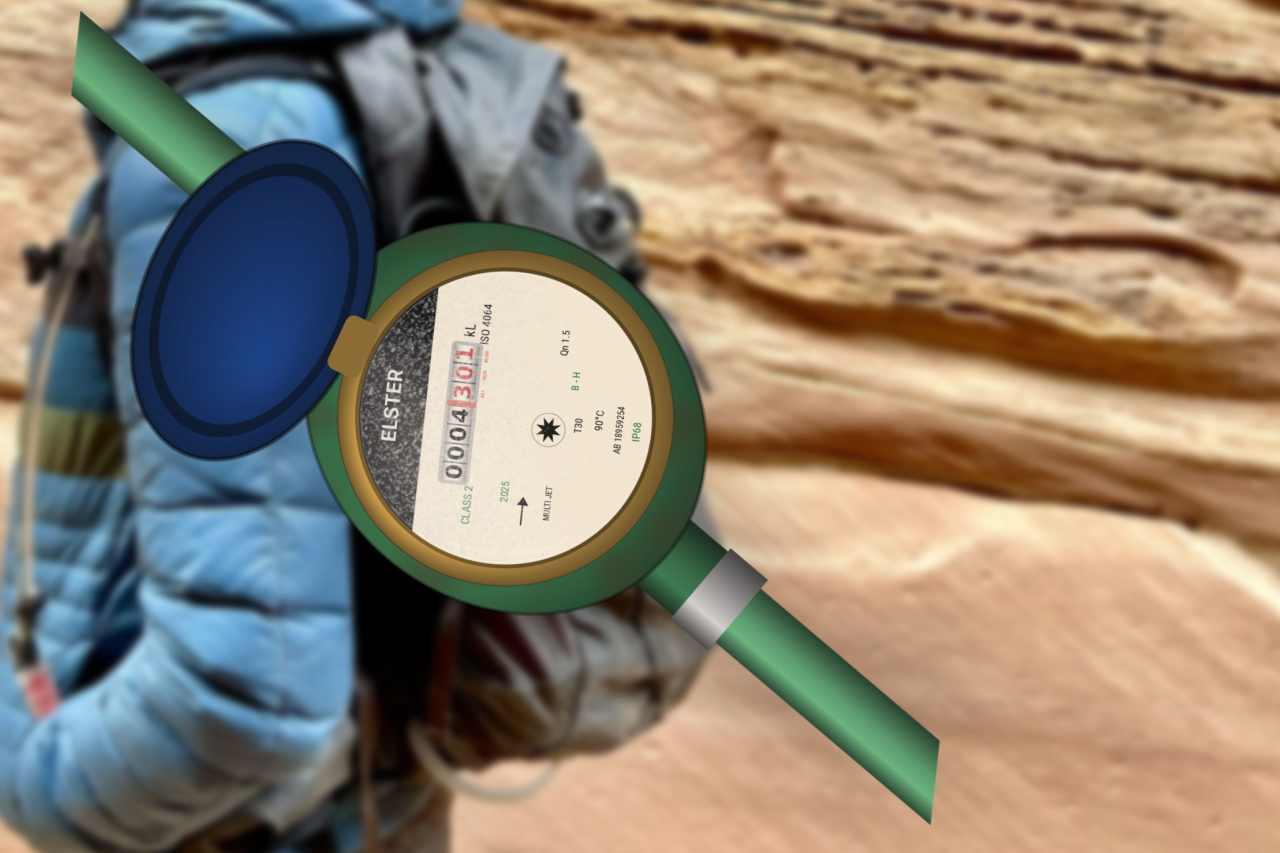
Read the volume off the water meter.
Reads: 4.301 kL
